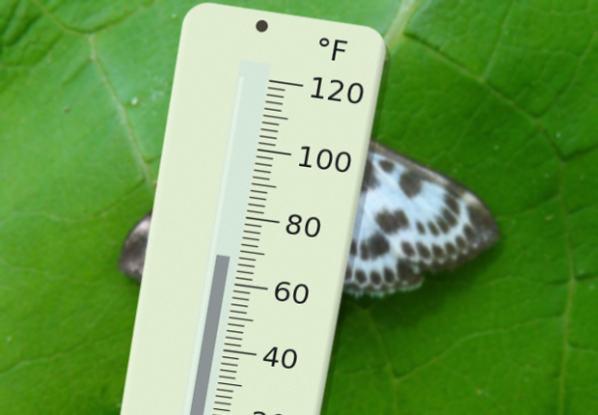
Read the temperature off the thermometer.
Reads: 68 °F
